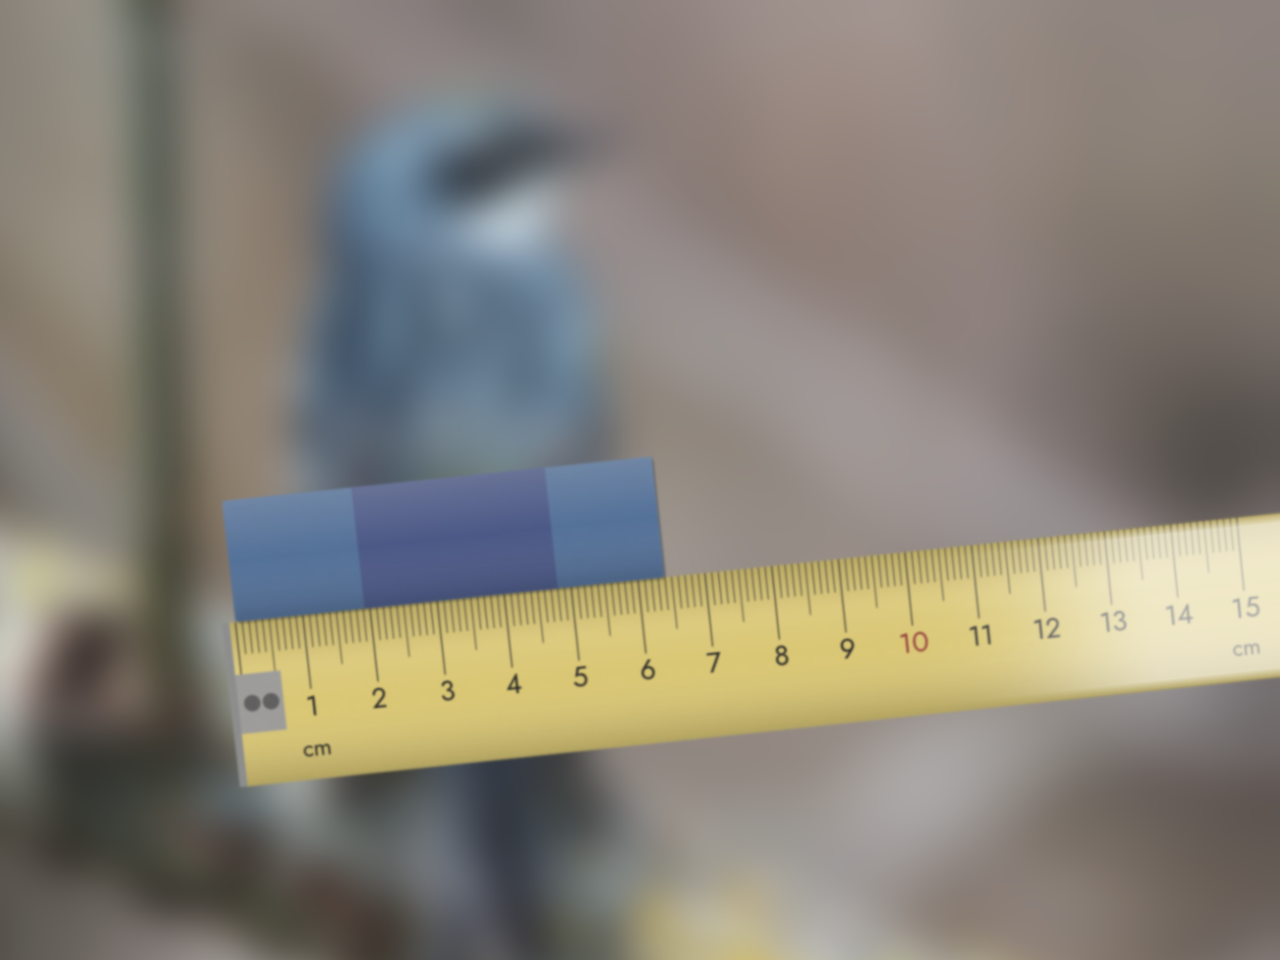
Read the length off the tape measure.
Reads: 6.4 cm
